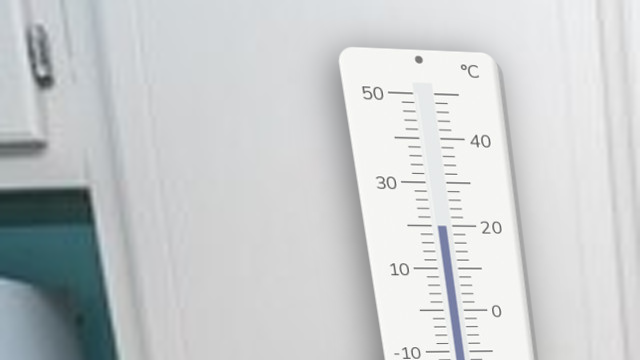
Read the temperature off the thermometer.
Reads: 20 °C
